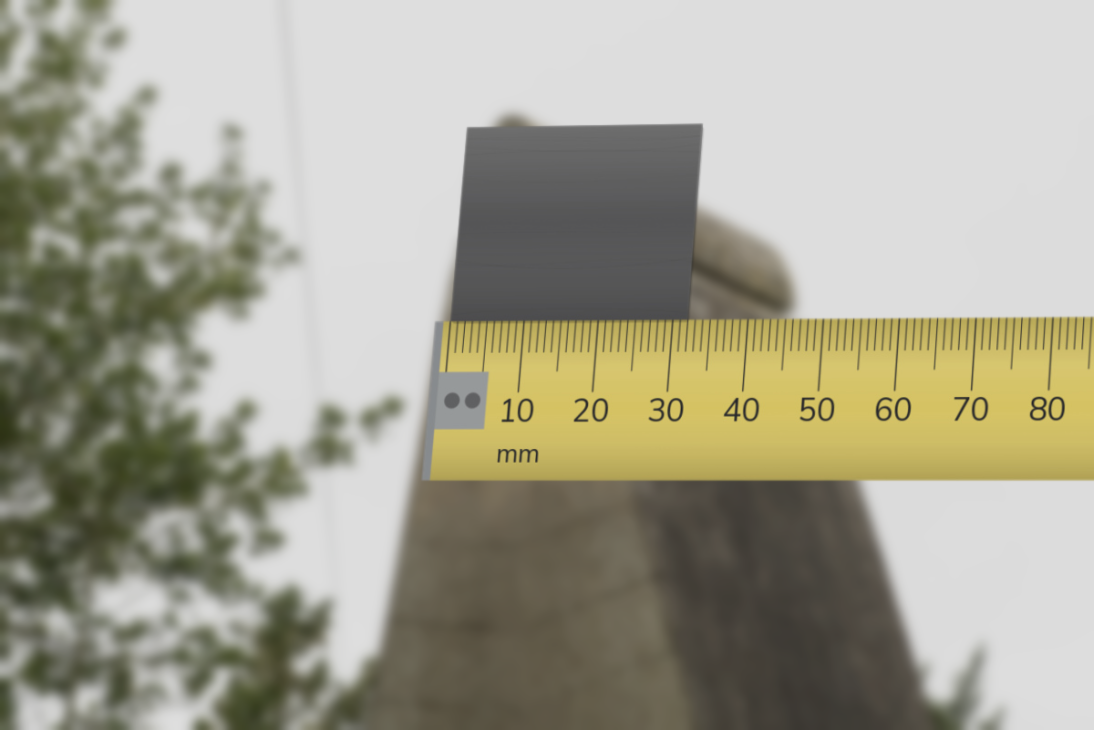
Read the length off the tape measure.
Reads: 32 mm
